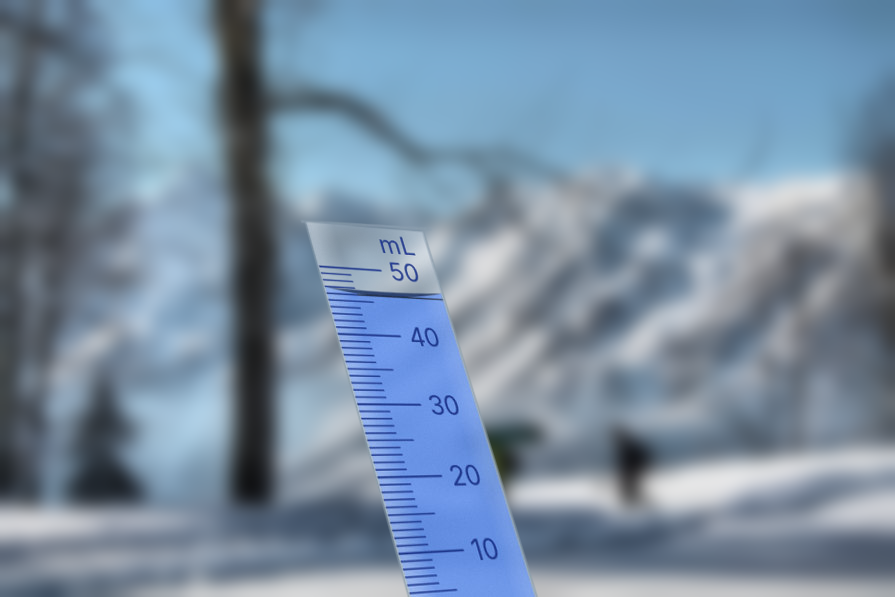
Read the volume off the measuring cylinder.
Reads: 46 mL
